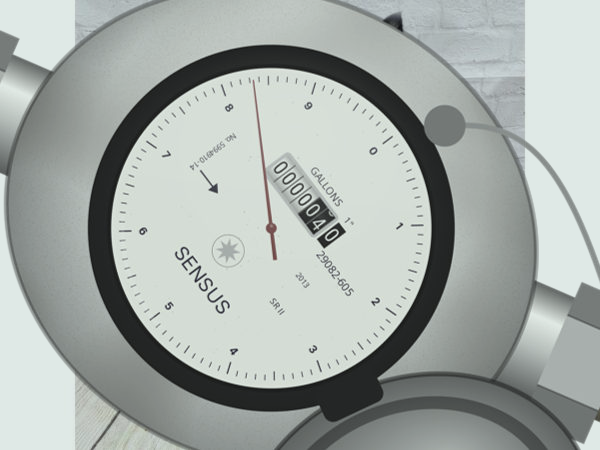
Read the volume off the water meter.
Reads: 38.3 gal
